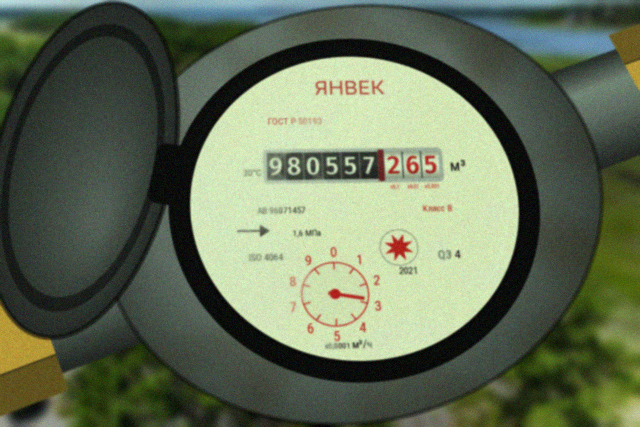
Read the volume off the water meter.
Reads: 980557.2652 m³
